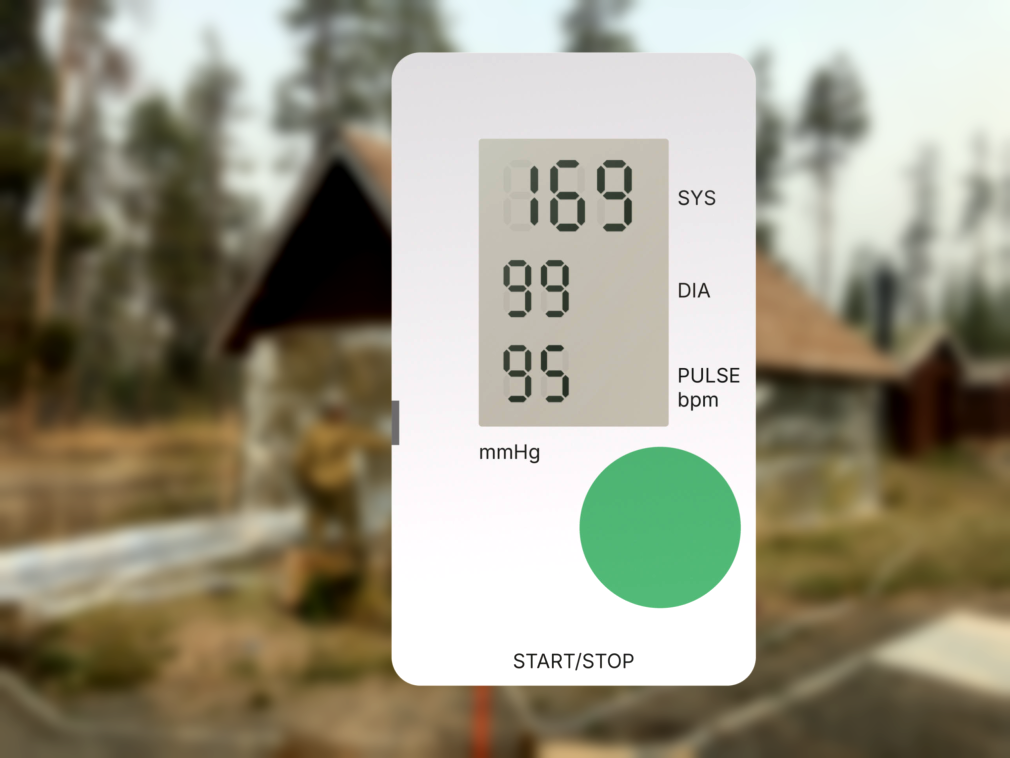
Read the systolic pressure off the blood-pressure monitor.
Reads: 169 mmHg
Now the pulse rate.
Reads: 95 bpm
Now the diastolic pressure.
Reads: 99 mmHg
